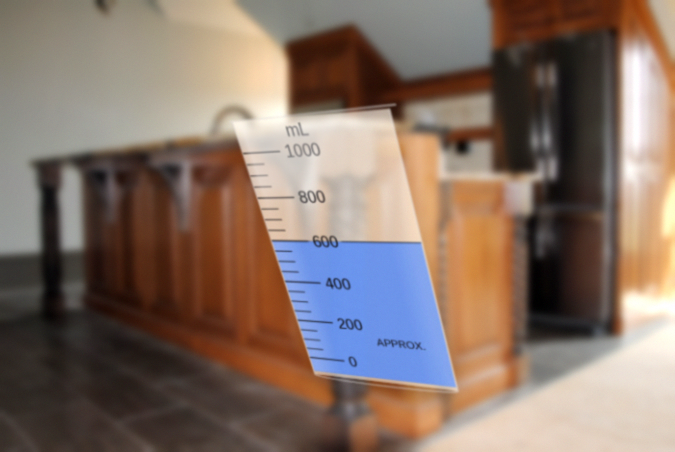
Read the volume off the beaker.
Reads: 600 mL
